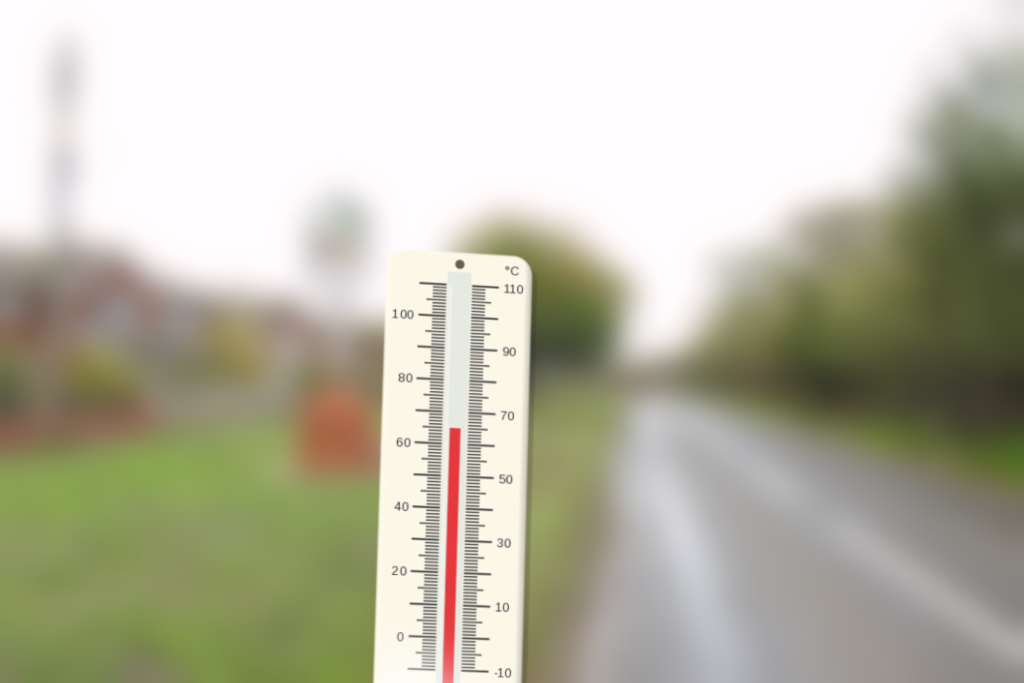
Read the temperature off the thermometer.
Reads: 65 °C
